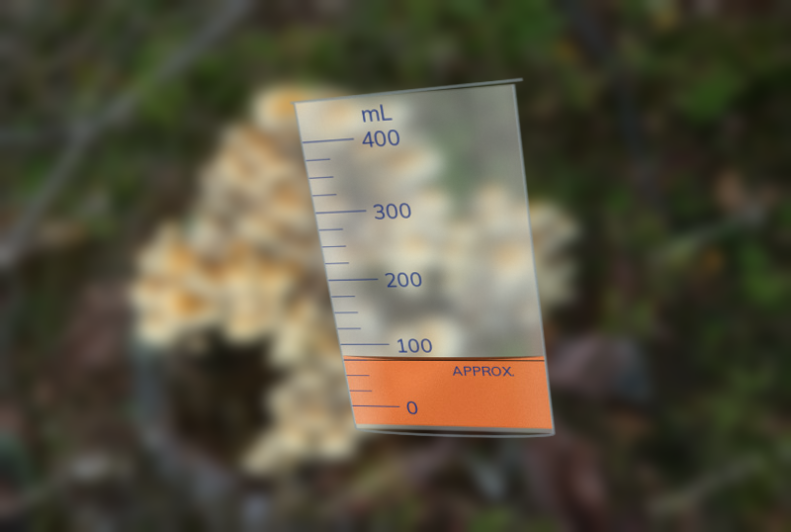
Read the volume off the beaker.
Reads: 75 mL
